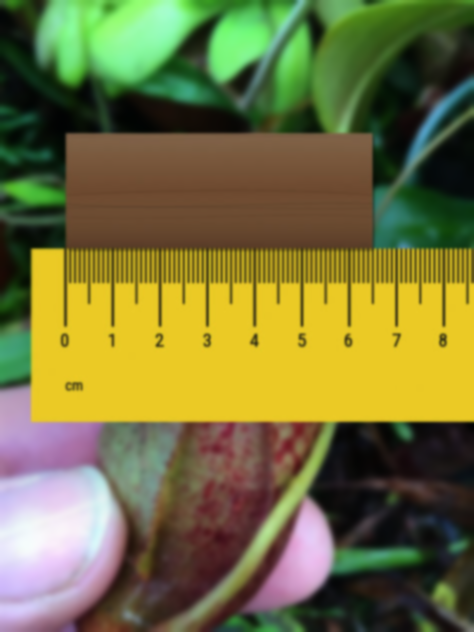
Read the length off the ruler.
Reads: 6.5 cm
